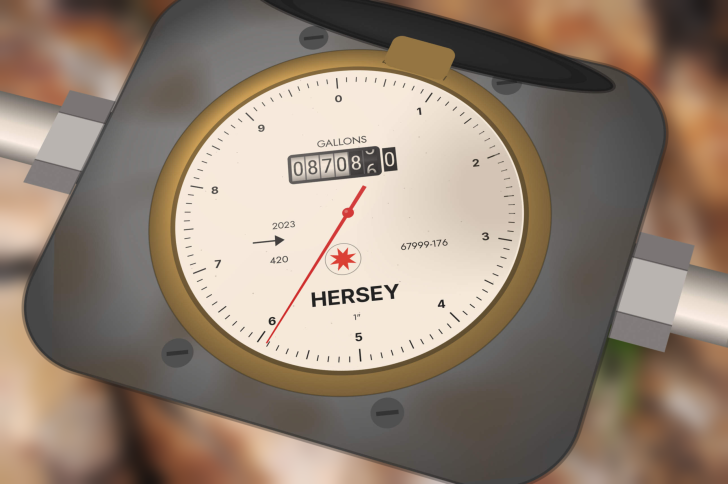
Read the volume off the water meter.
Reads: 870855.9 gal
